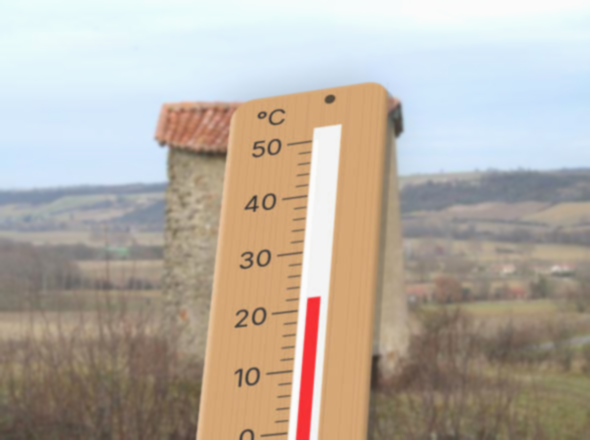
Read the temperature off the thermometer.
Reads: 22 °C
